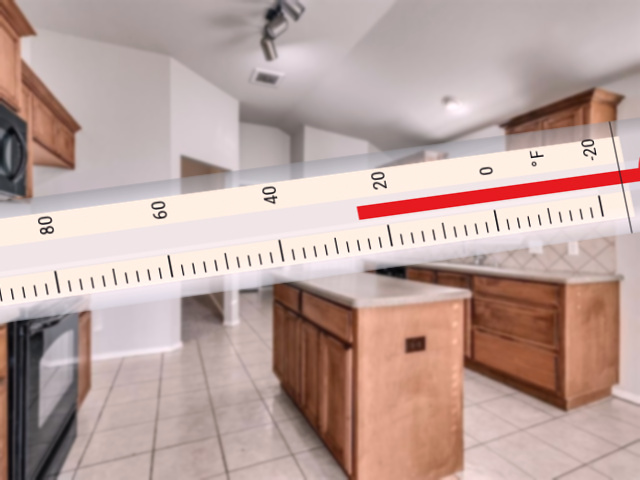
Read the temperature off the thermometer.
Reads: 25 °F
